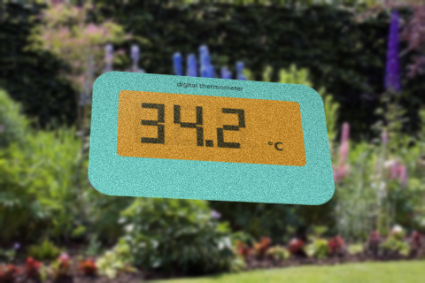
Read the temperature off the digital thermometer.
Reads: 34.2 °C
